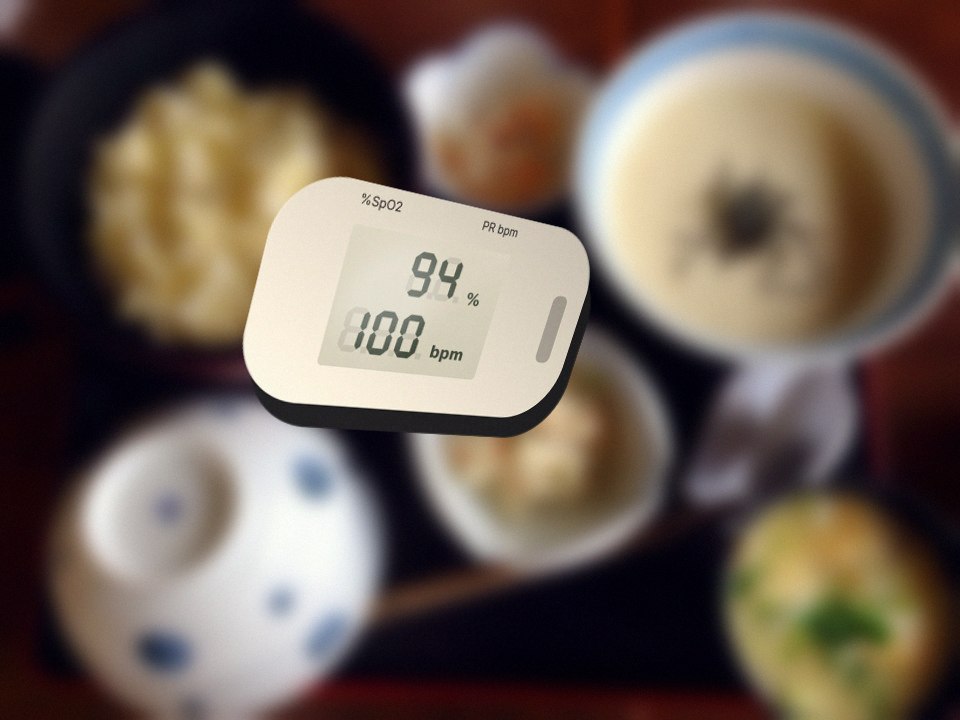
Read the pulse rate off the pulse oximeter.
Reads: 100 bpm
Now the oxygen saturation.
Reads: 94 %
